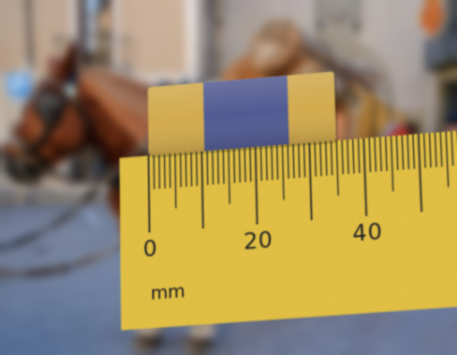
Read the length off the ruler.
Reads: 35 mm
